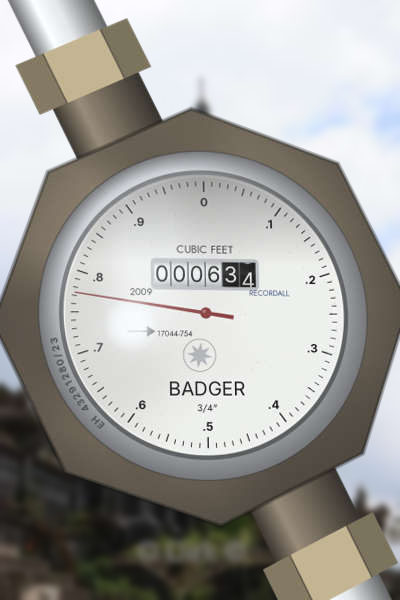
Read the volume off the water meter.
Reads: 633.77 ft³
